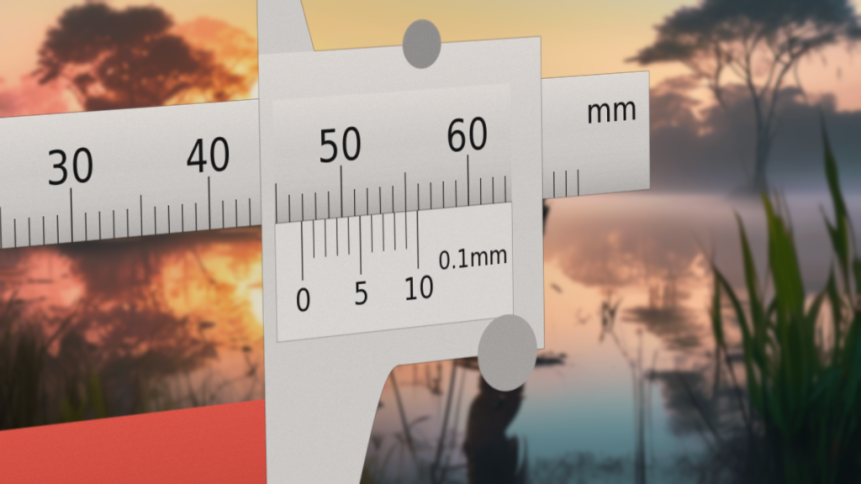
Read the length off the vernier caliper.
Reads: 46.9 mm
